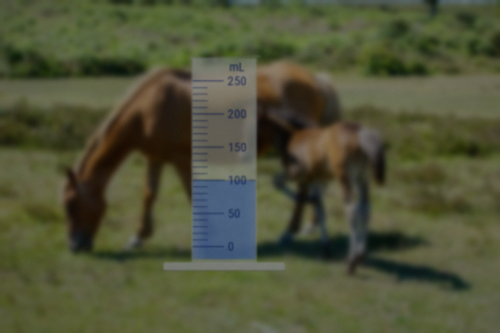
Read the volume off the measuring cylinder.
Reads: 100 mL
